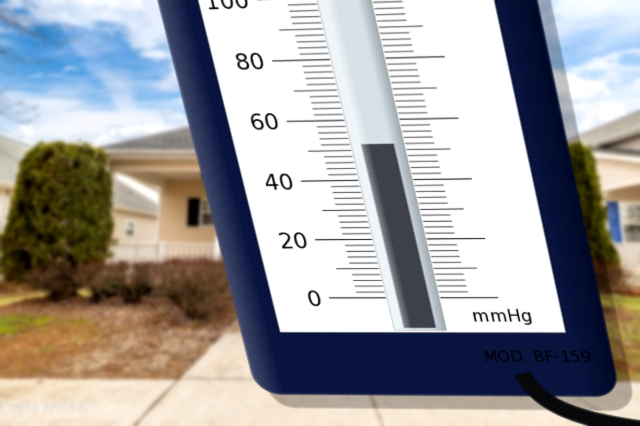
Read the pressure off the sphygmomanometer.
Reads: 52 mmHg
